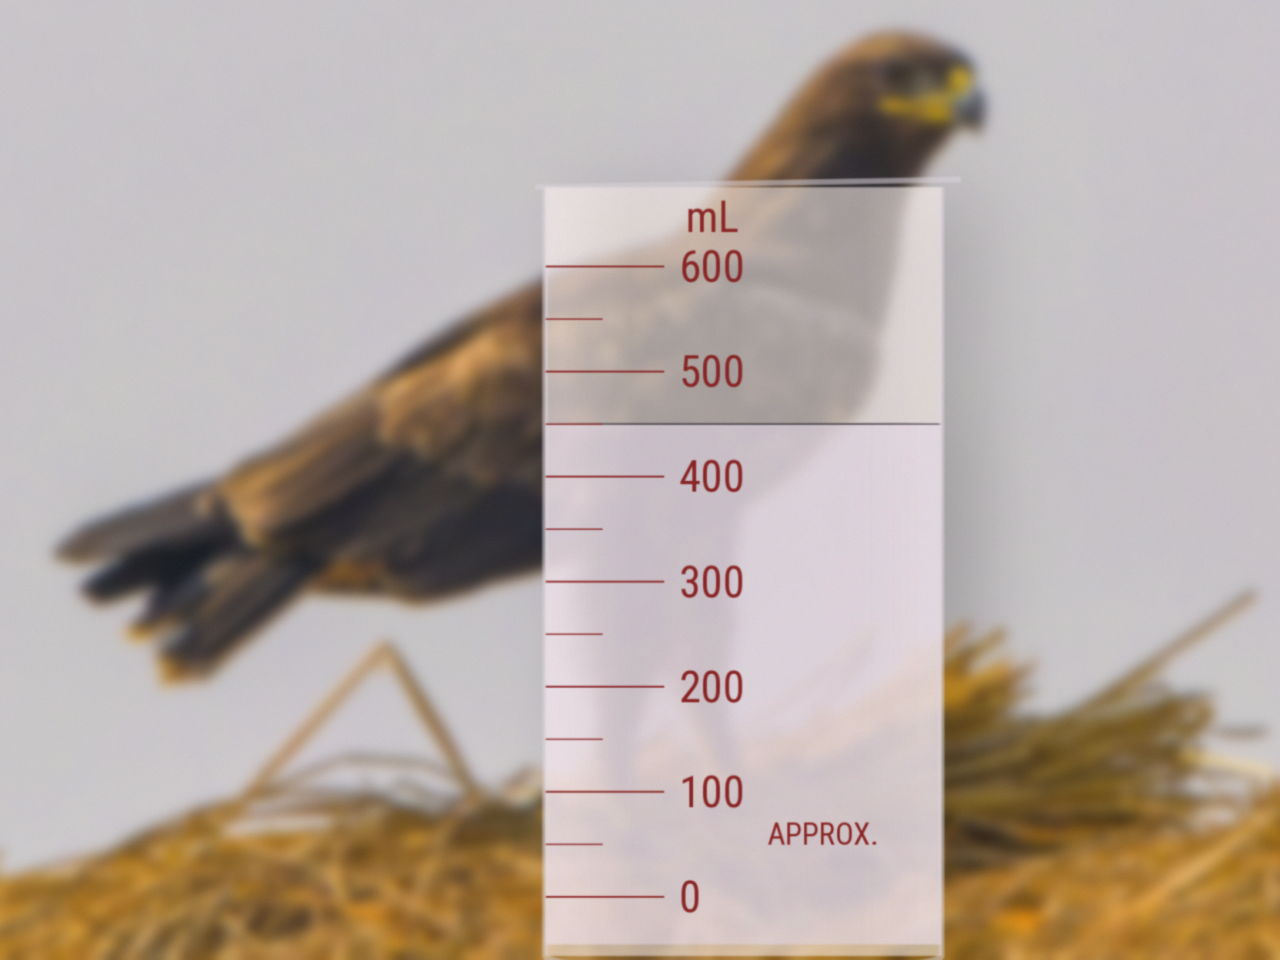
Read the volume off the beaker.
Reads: 450 mL
